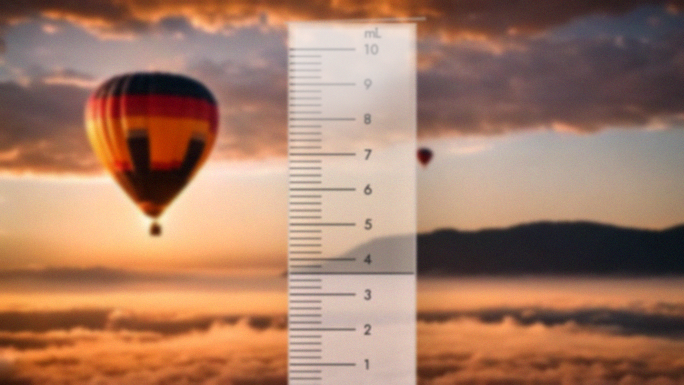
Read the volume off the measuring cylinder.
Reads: 3.6 mL
